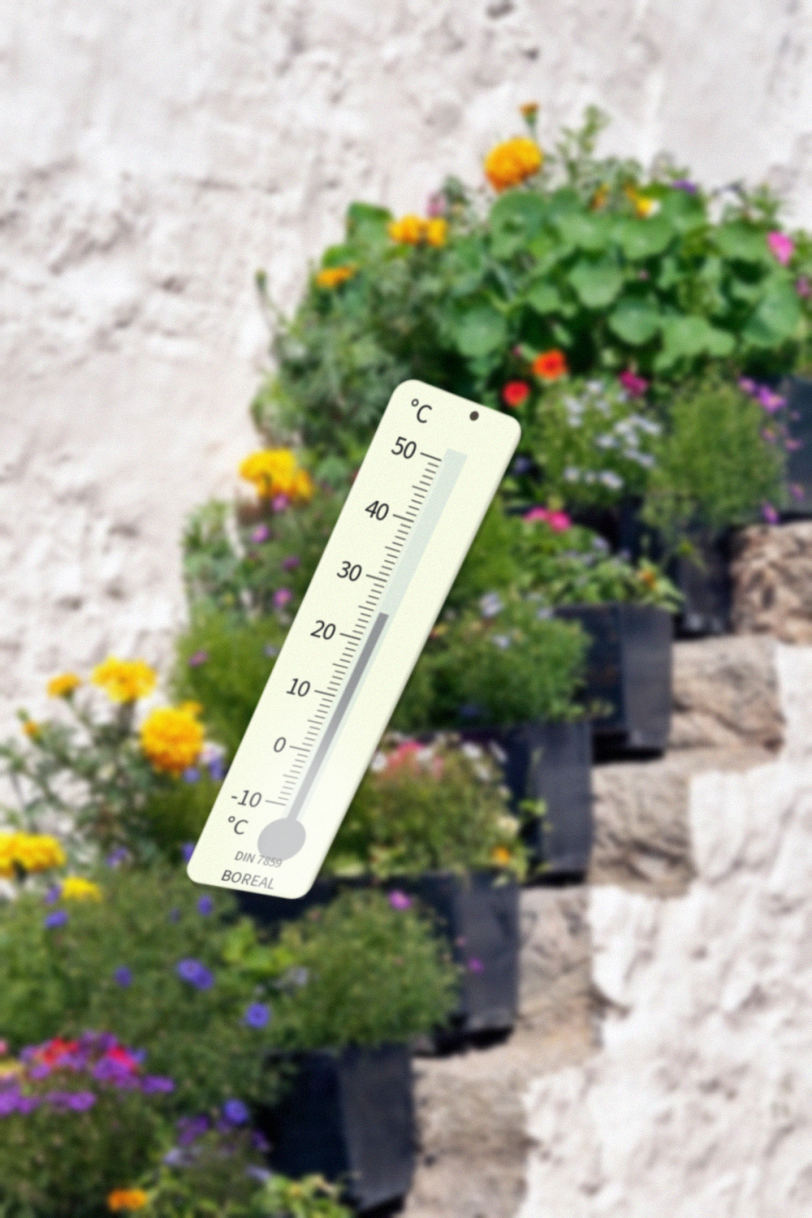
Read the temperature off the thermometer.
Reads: 25 °C
